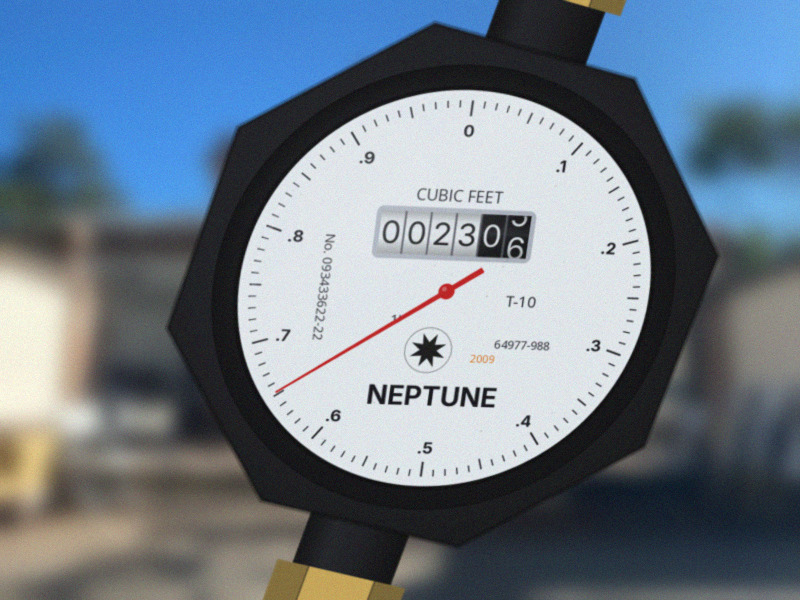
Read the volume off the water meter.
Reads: 2305.65 ft³
